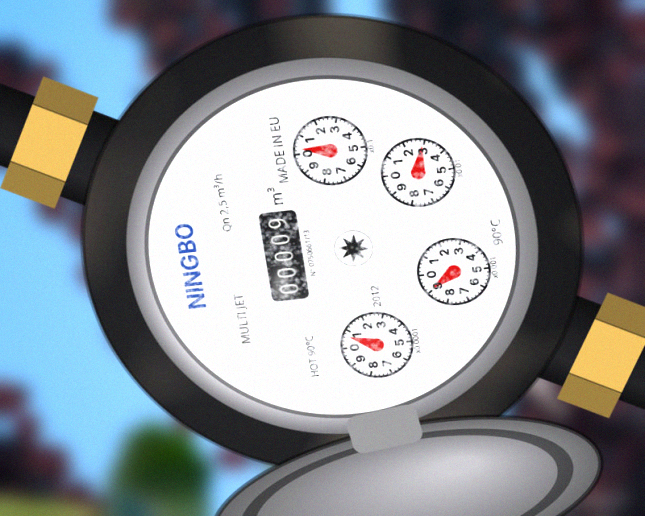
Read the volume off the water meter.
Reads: 9.0290 m³
